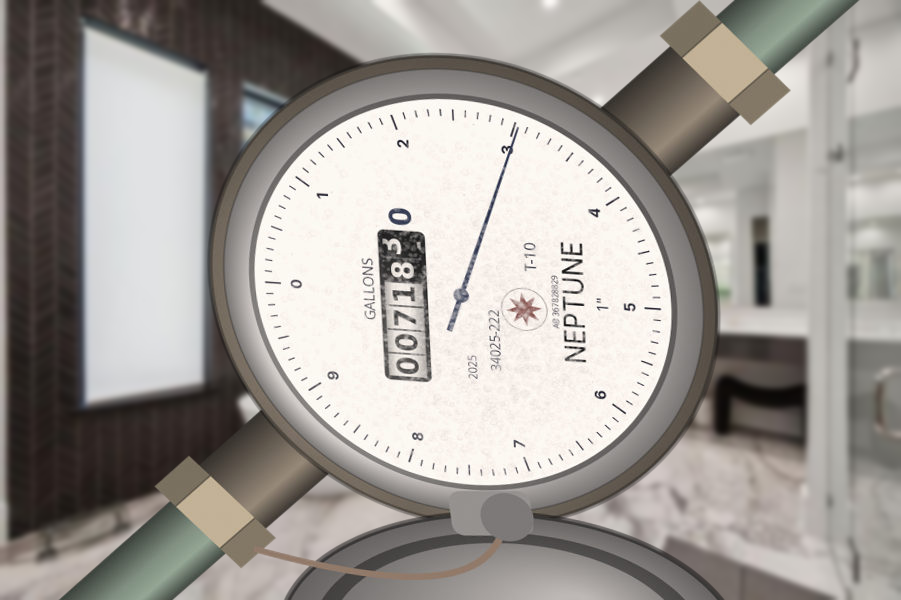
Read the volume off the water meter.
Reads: 71833.0 gal
